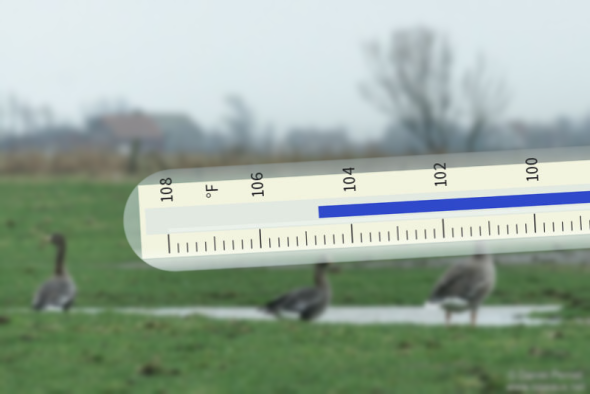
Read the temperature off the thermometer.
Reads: 104.7 °F
